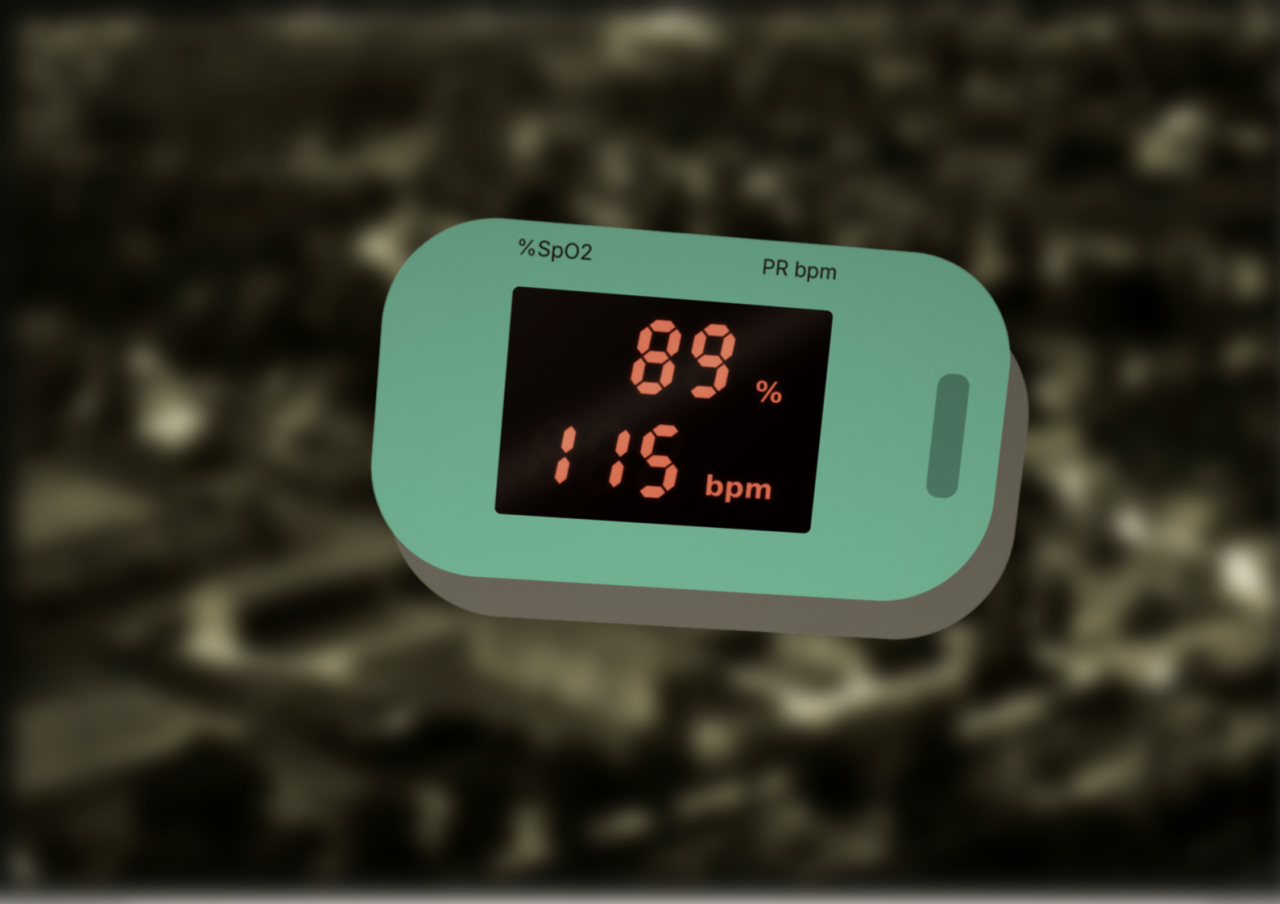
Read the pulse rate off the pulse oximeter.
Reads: 115 bpm
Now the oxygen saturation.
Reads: 89 %
